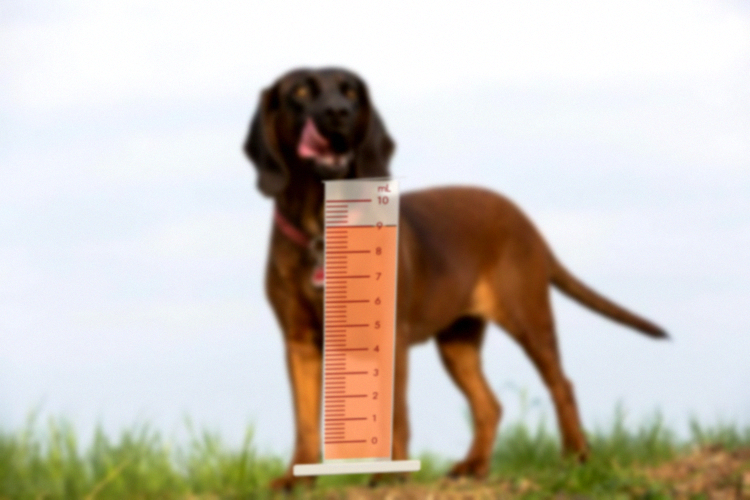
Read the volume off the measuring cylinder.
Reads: 9 mL
